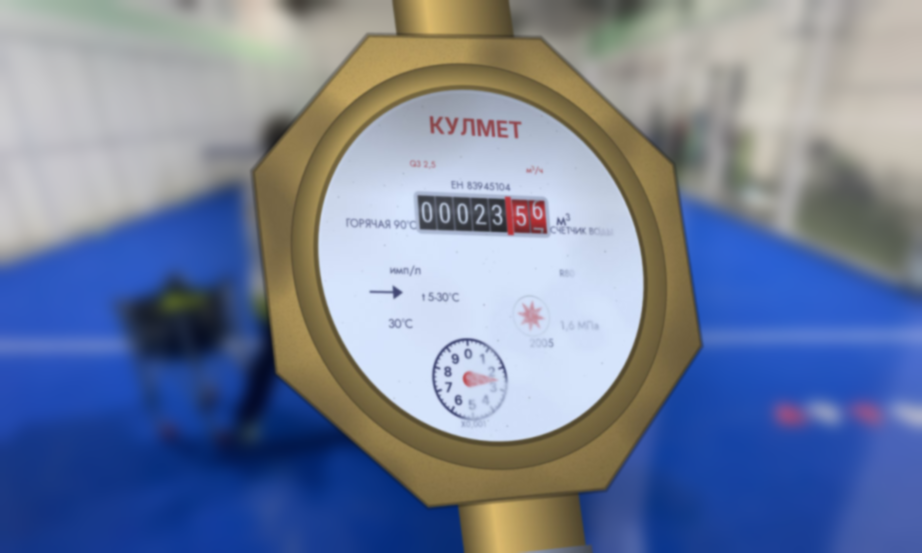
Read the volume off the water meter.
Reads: 23.562 m³
